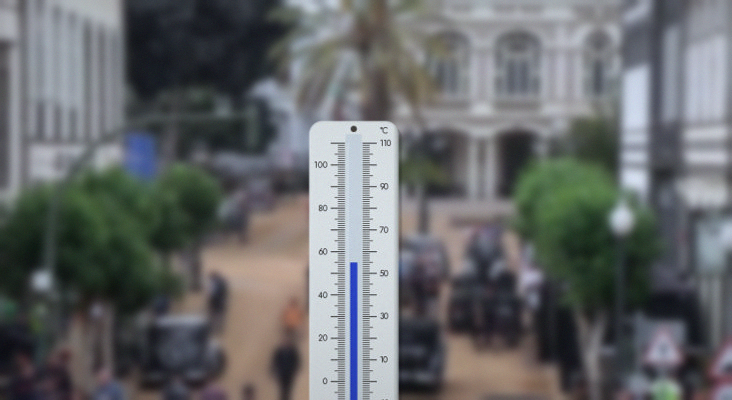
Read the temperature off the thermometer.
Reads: 55 °C
